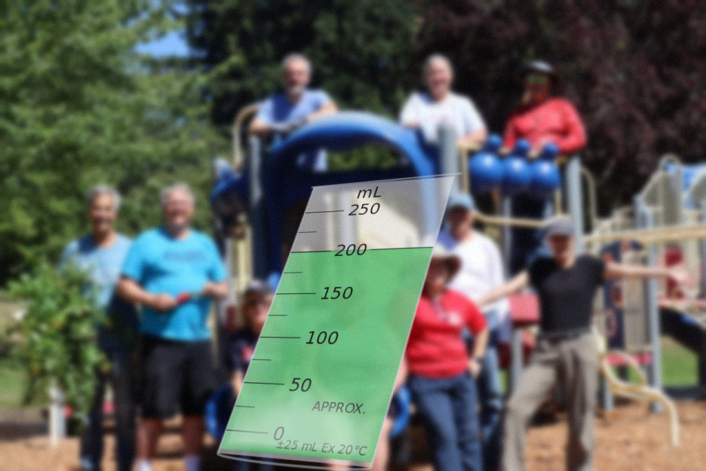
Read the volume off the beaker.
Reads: 200 mL
